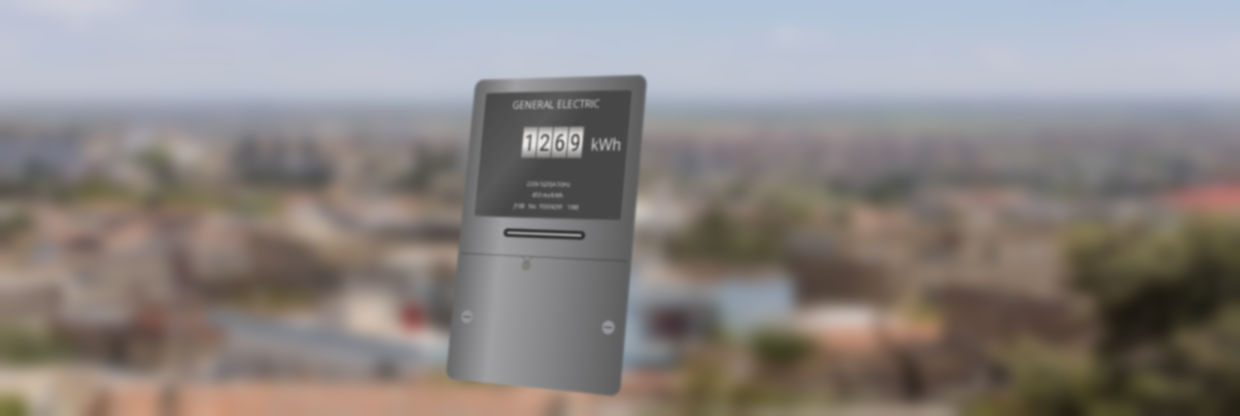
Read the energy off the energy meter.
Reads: 1269 kWh
